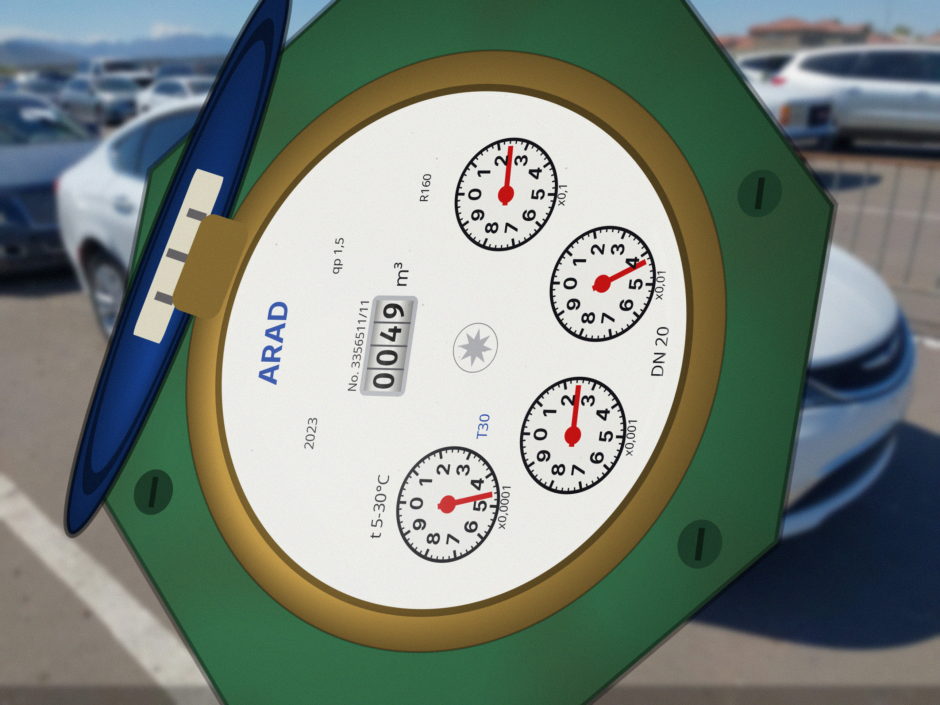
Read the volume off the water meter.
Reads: 49.2424 m³
